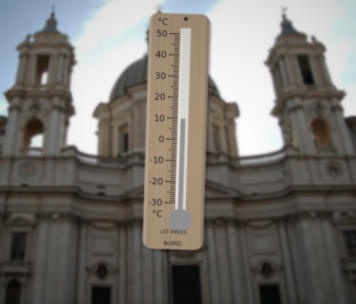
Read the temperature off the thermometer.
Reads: 10 °C
